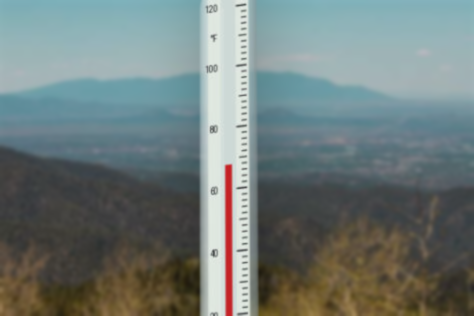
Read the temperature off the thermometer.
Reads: 68 °F
